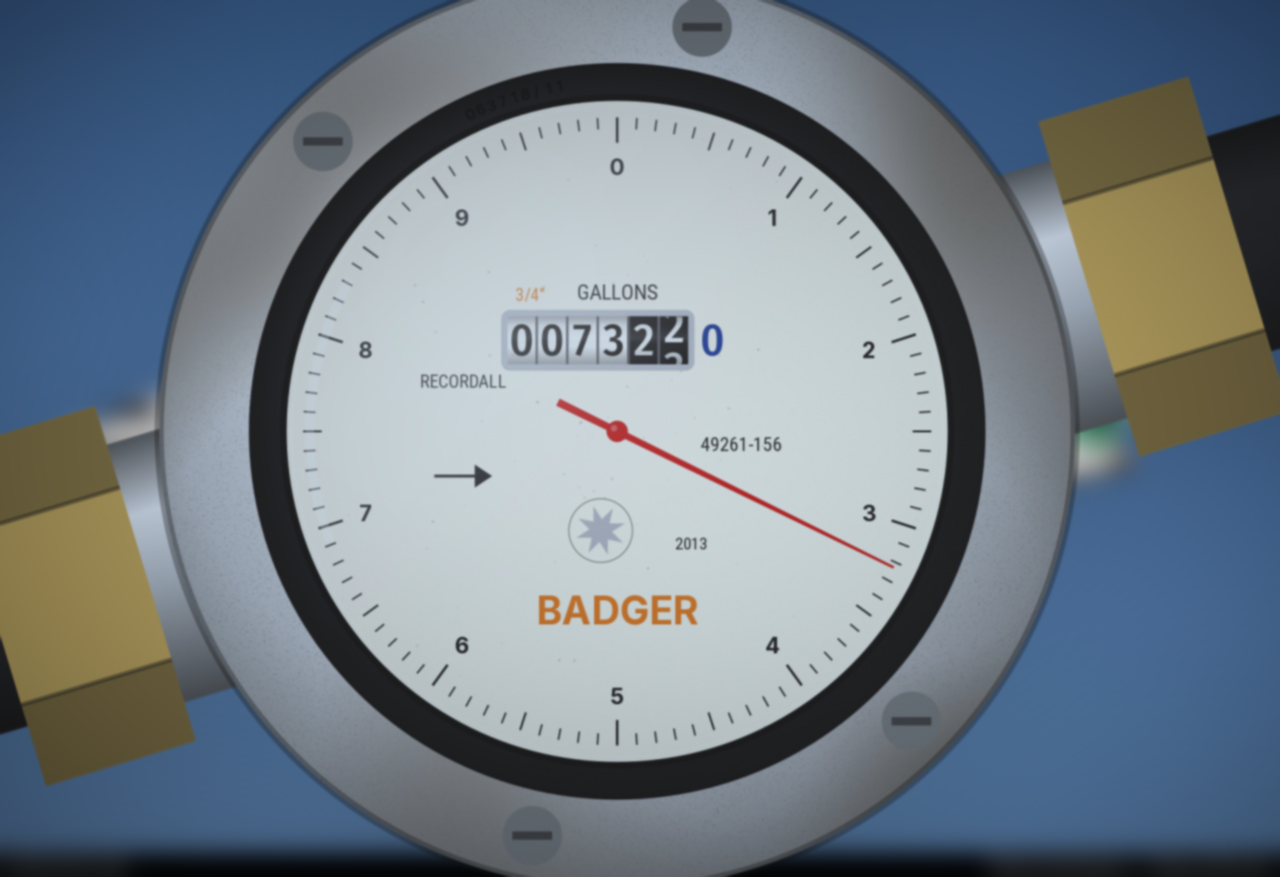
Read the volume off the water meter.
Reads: 73223.2 gal
